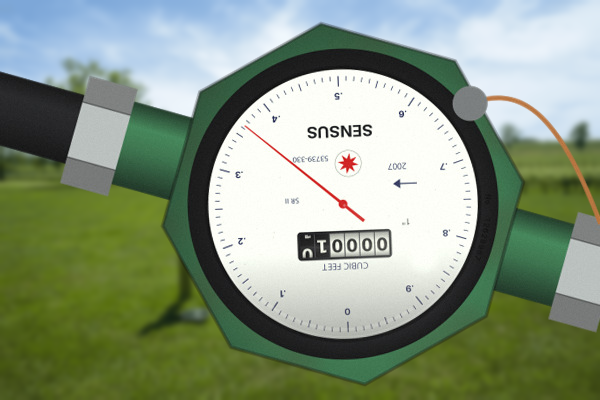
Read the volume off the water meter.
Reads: 10.36 ft³
